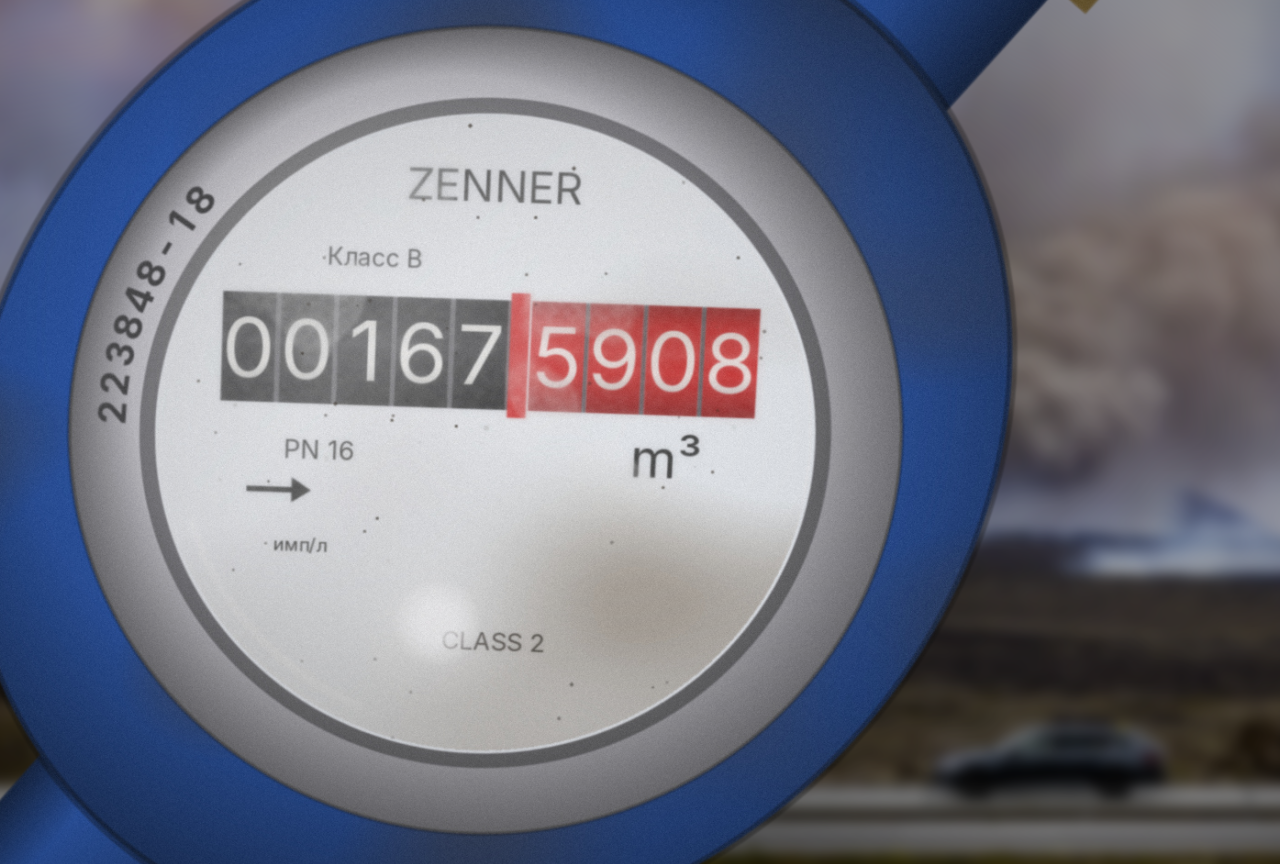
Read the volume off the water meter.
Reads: 167.5908 m³
